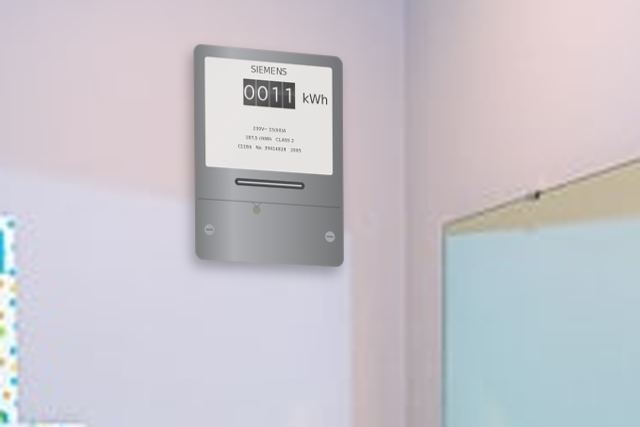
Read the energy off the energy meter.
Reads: 11 kWh
